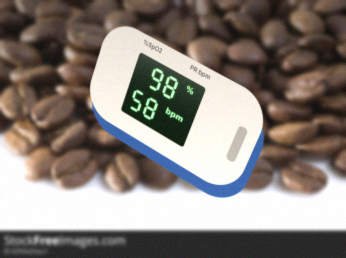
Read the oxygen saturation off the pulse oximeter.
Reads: 98 %
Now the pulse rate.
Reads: 58 bpm
